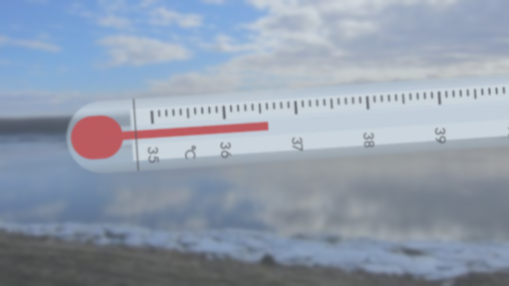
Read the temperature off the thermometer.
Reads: 36.6 °C
